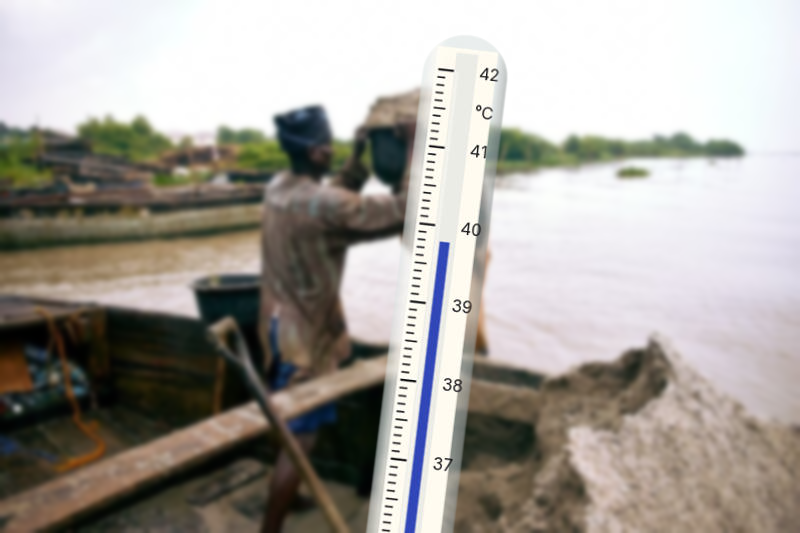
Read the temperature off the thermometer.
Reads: 39.8 °C
